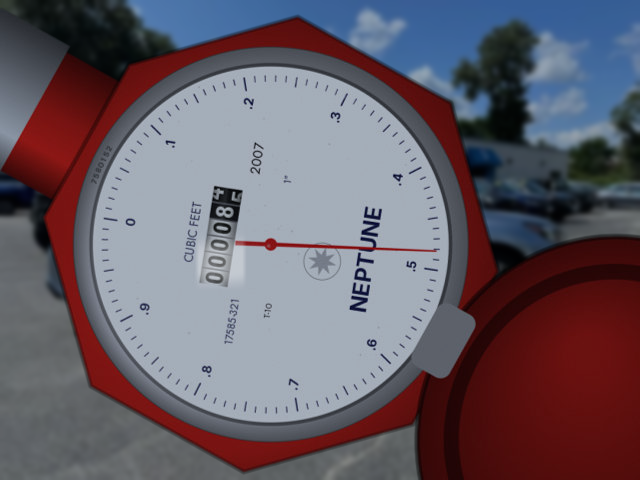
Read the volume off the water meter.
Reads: 84.48 ft³
